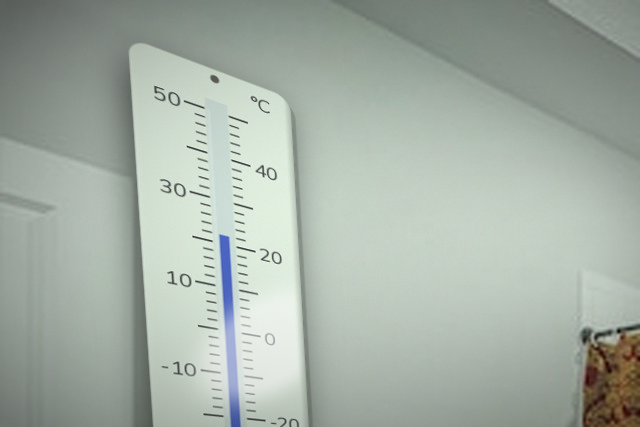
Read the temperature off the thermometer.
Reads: 22 °C
